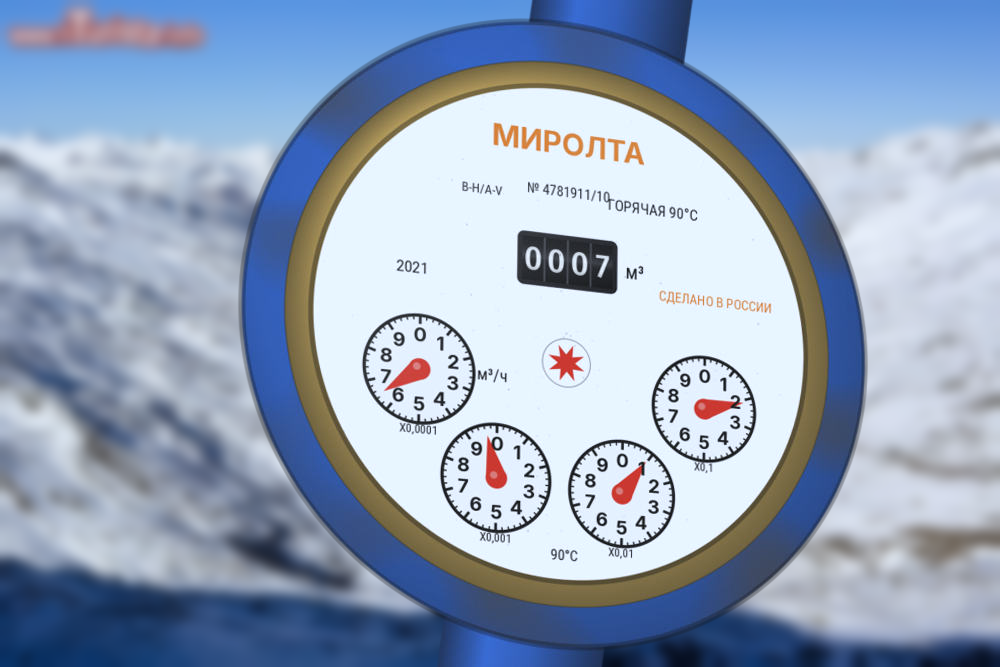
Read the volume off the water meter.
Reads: 7.2096 m³
